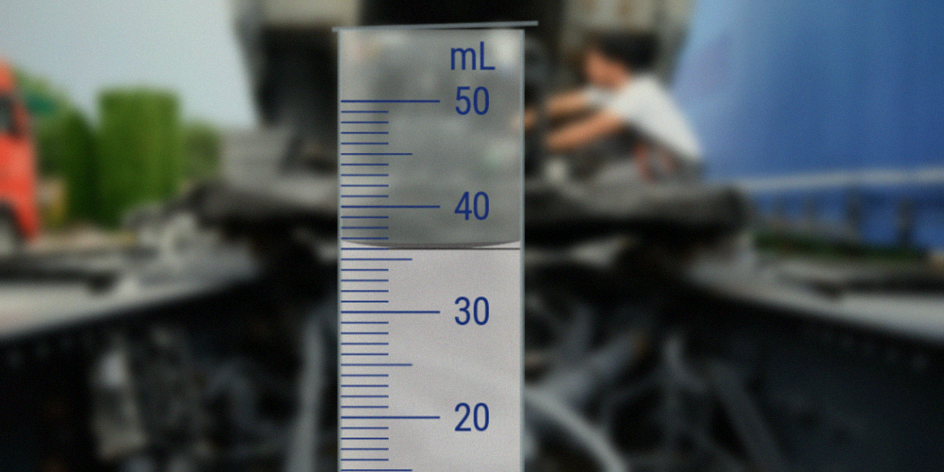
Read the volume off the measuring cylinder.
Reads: 36 mL
